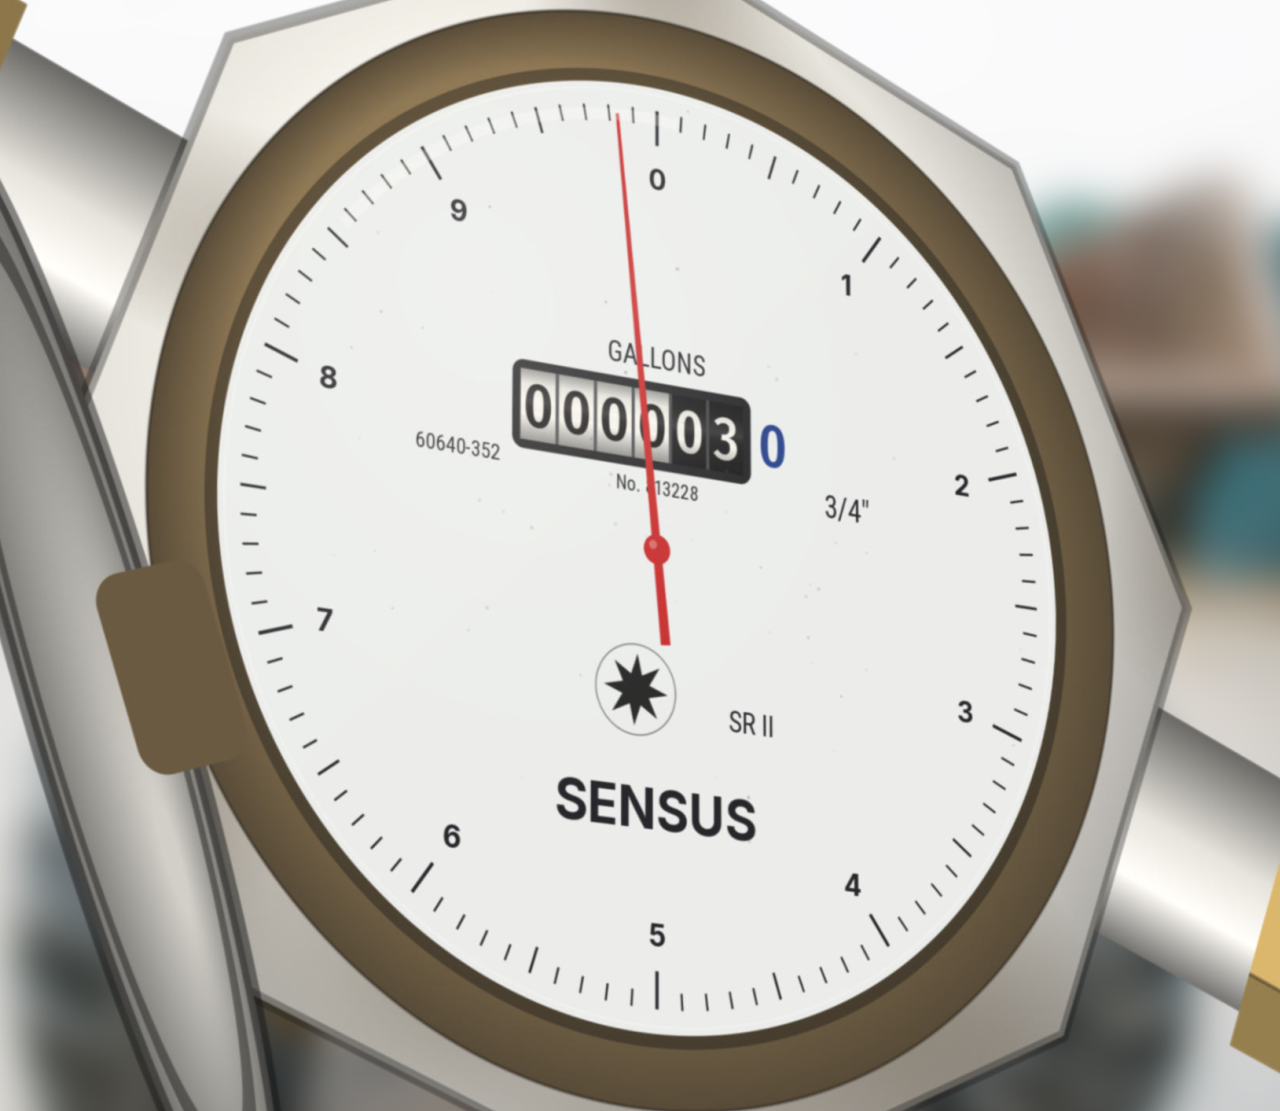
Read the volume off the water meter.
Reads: 29.8 gal
